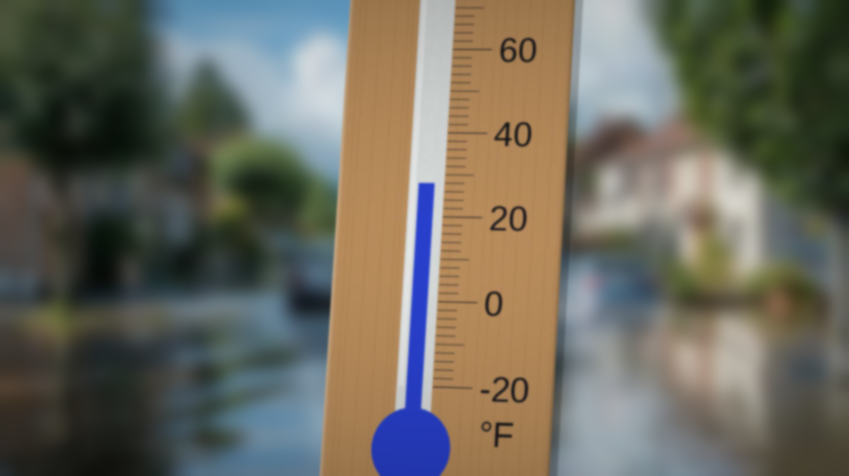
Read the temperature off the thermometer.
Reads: 28 °F
